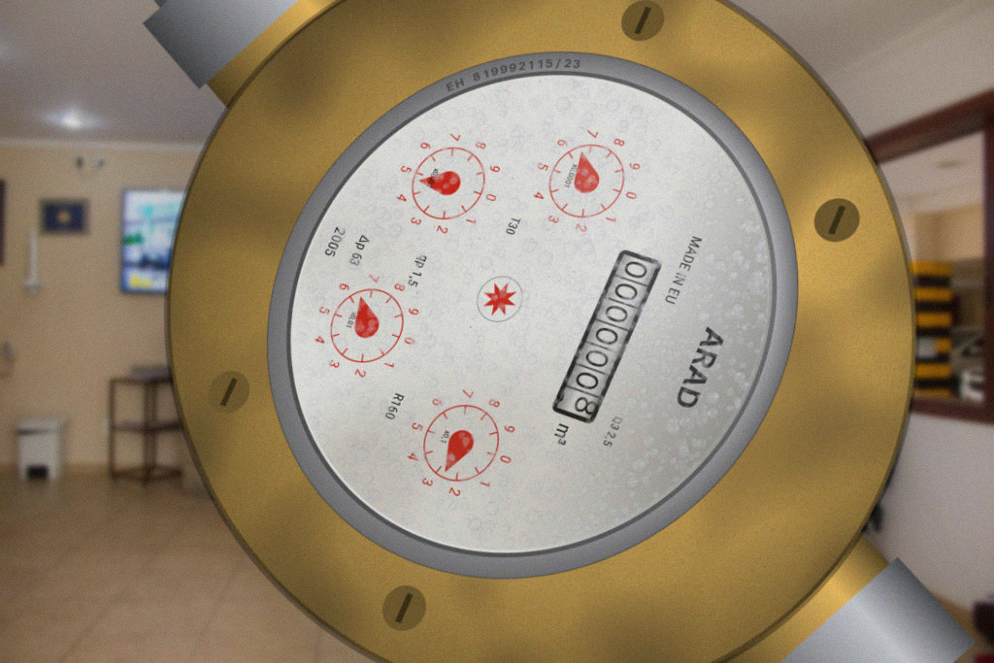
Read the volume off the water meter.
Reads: 8.2646 m³
